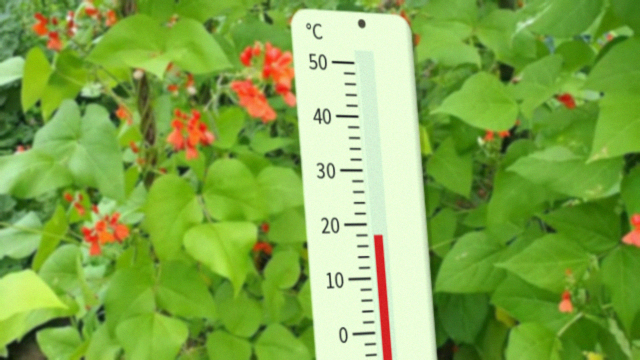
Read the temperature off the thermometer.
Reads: 18 °C
